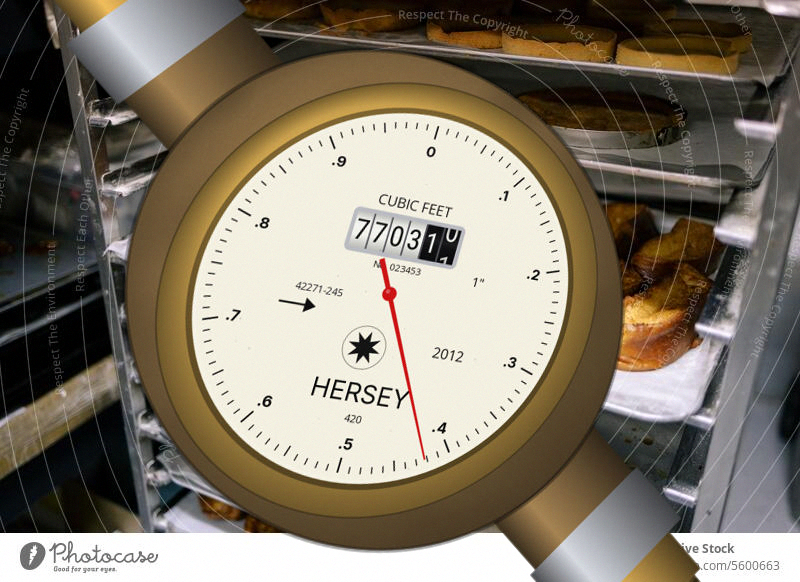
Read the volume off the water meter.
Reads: 770310.42 ft³
